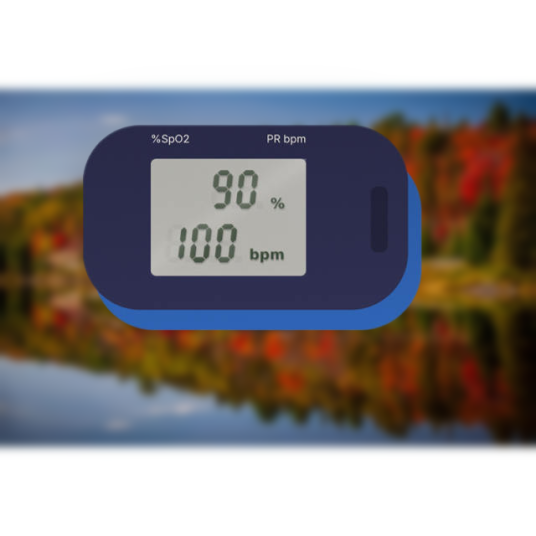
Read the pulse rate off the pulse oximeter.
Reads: 100 bpm
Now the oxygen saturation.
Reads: 90 %
